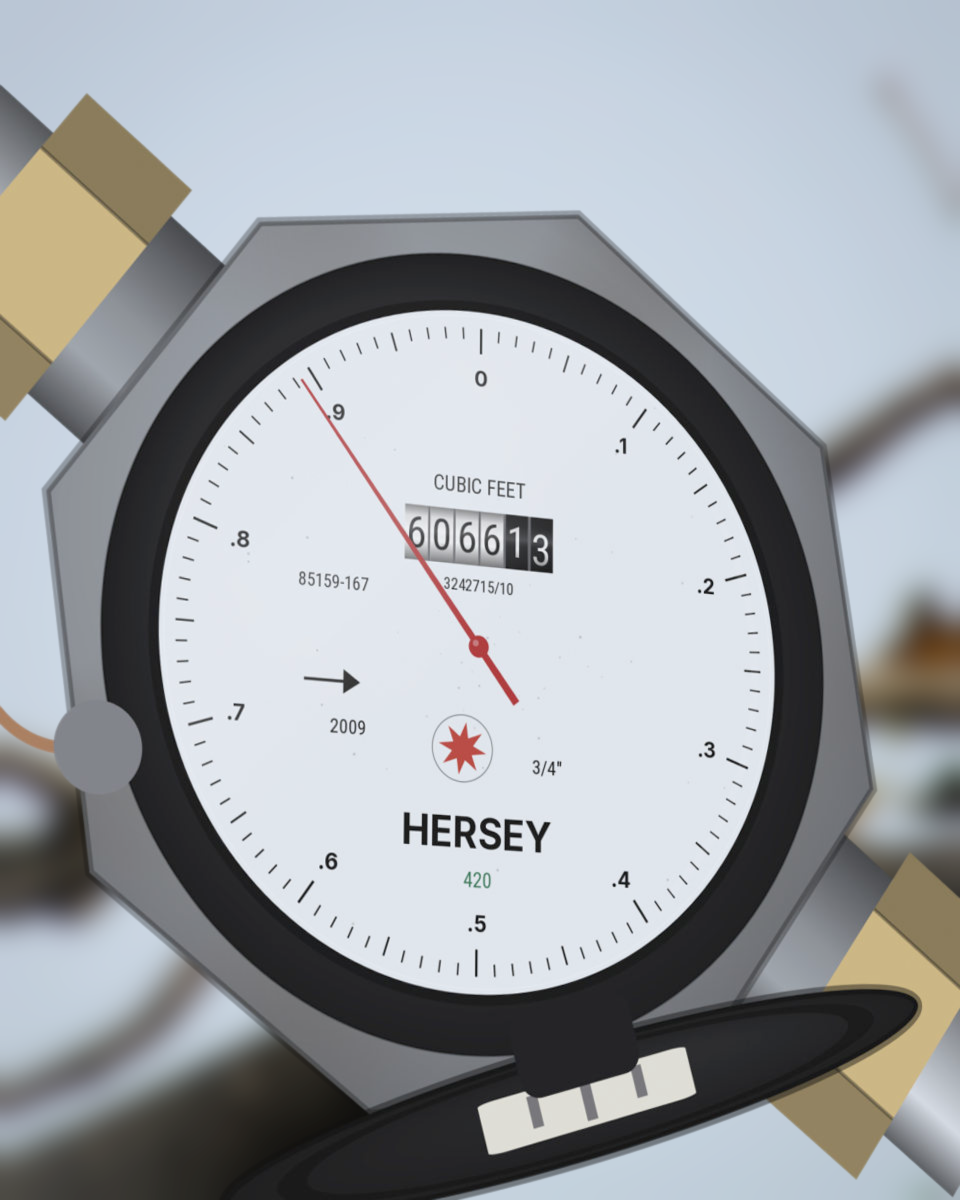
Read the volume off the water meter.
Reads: 606612.89 ft³
